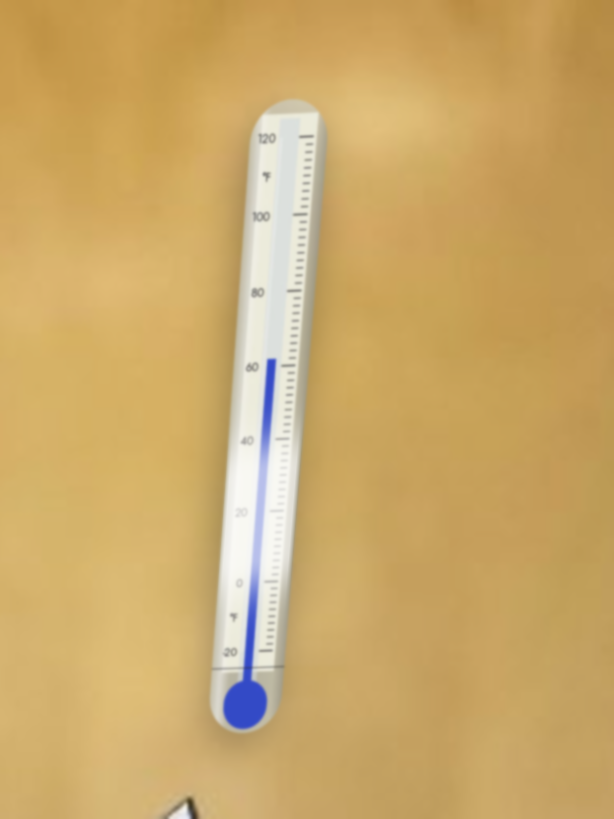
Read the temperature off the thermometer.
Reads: 62 °F
